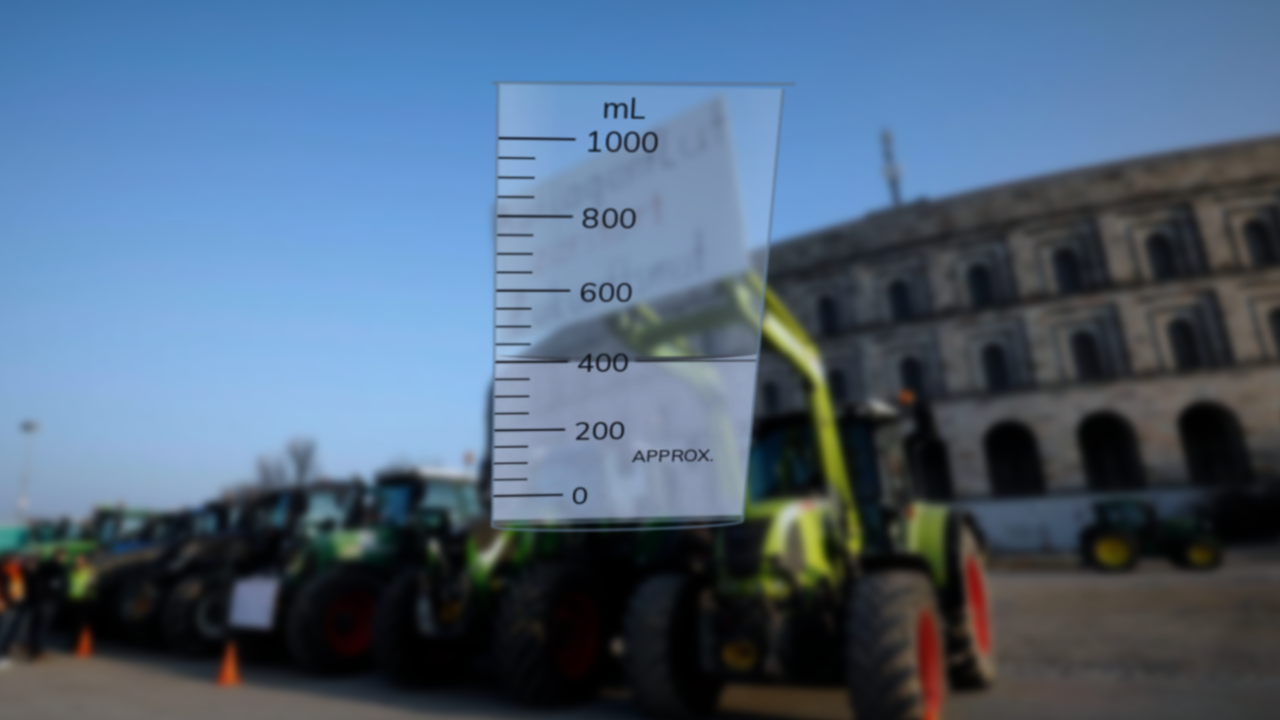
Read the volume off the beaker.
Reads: 400 mL
